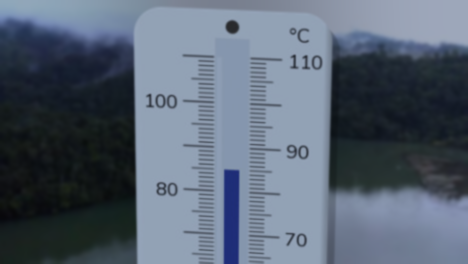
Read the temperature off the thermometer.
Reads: 85 °C
